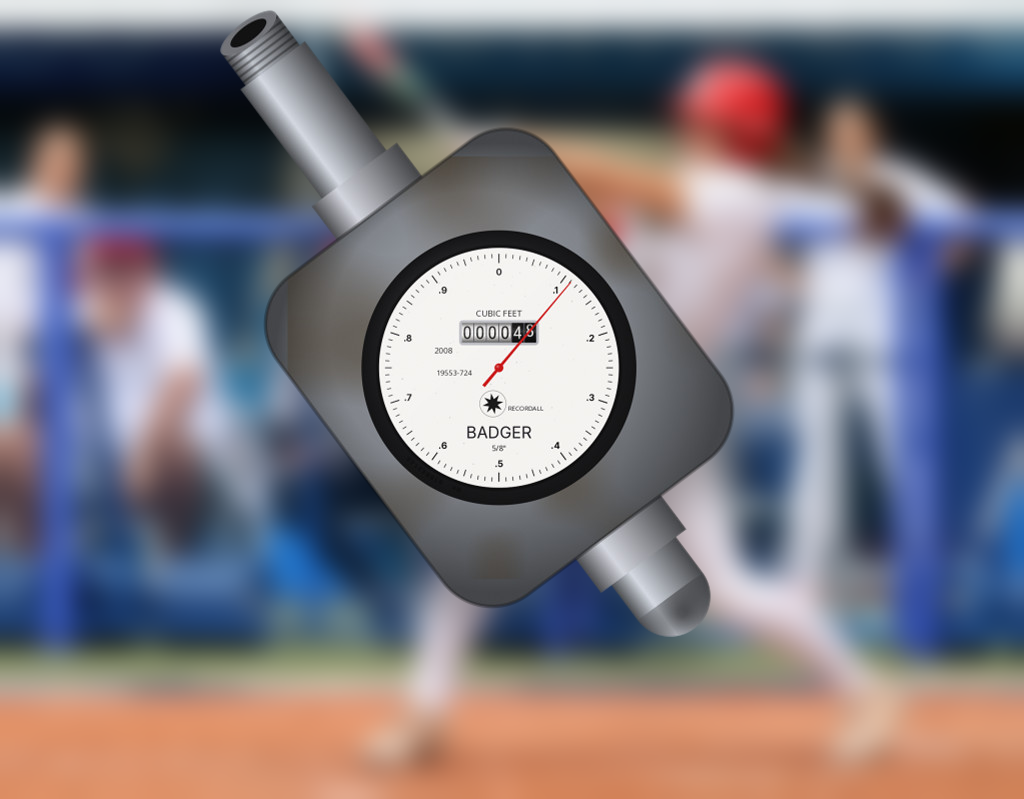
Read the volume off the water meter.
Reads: 48.11 ft³
